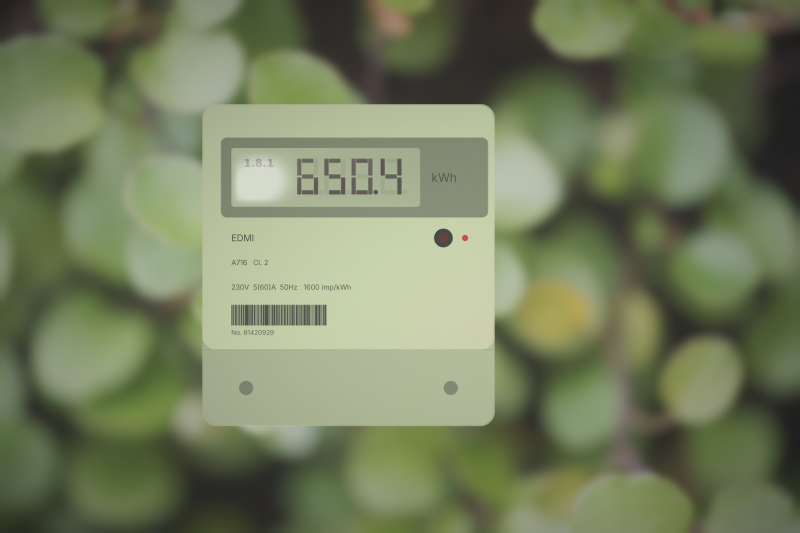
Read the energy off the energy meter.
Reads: 650.4 kWh
